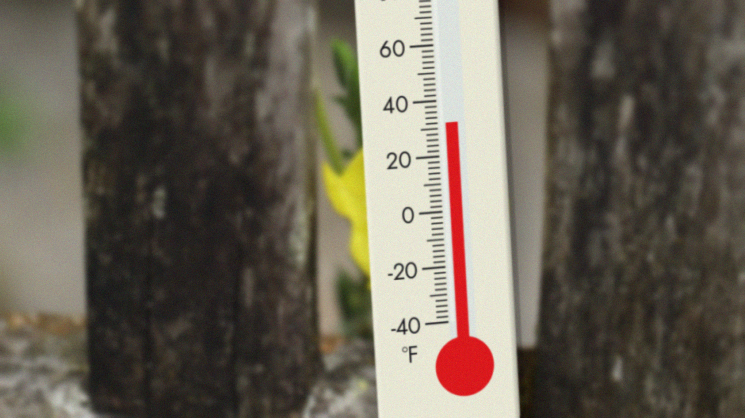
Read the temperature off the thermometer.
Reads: 32 °F
